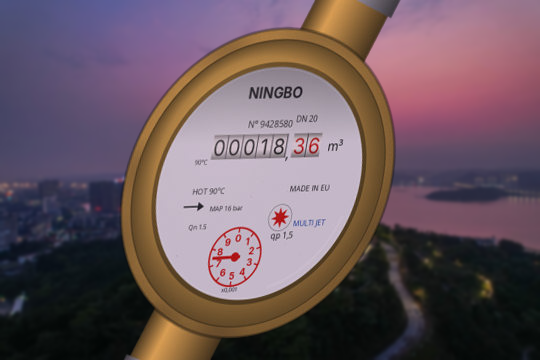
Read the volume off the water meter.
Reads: 18.367 m³
